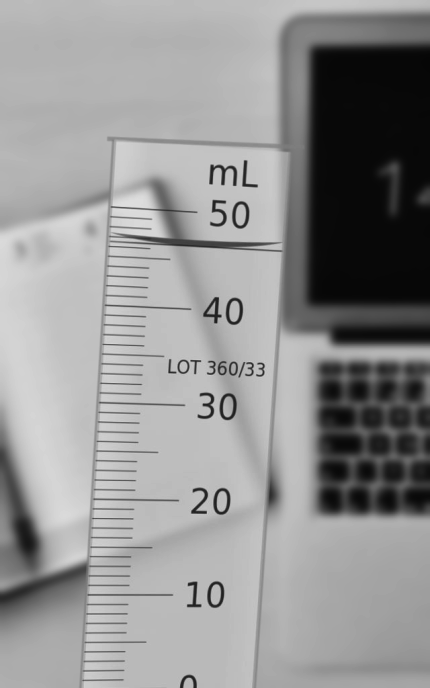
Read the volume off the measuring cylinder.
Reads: 46.5 mL
